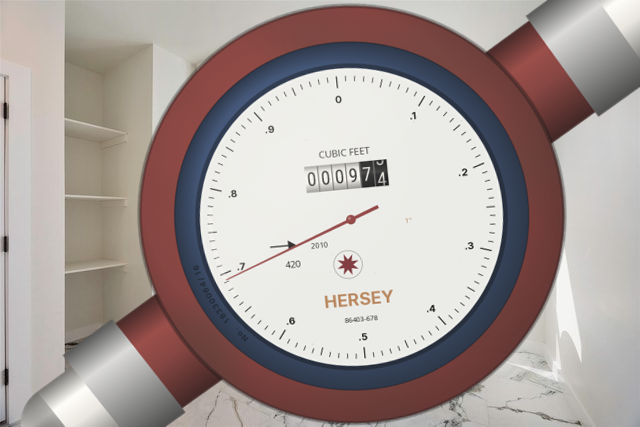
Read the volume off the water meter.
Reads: 973.69 ft³
